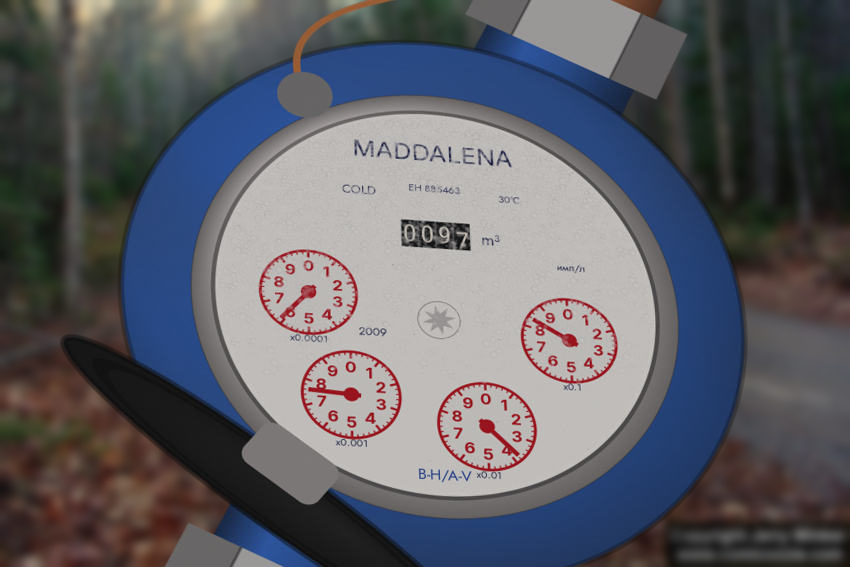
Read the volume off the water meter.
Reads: 96.8376 m³
